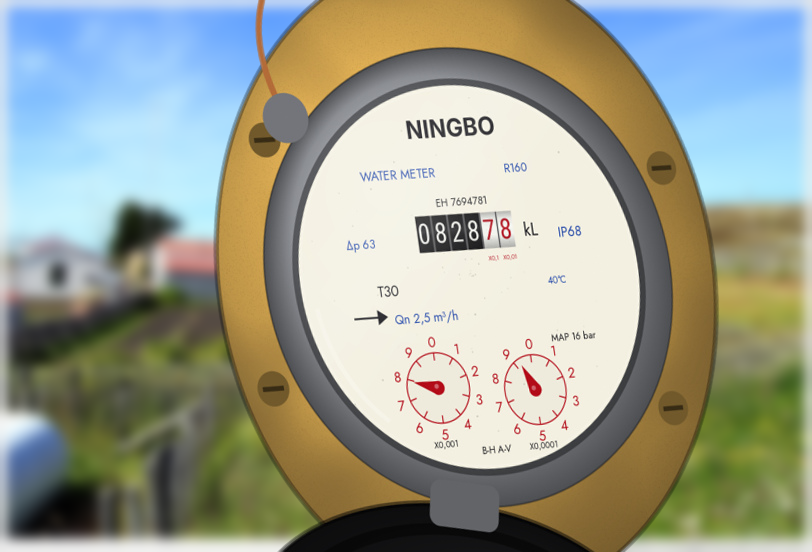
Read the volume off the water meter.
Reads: 828.7879 kL
